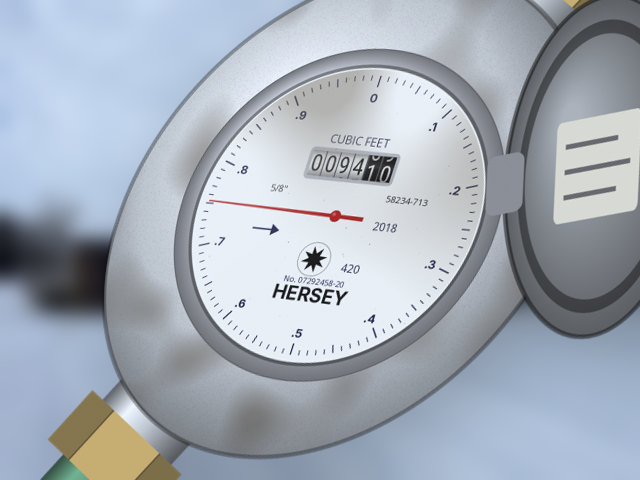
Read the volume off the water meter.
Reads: 9409.75 ft³
